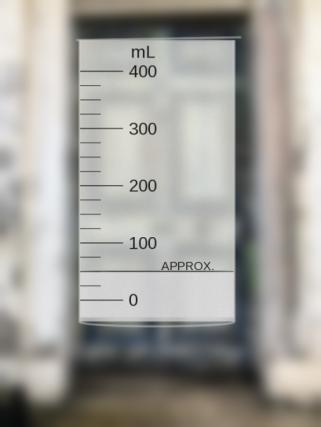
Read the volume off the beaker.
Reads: 50 mL
